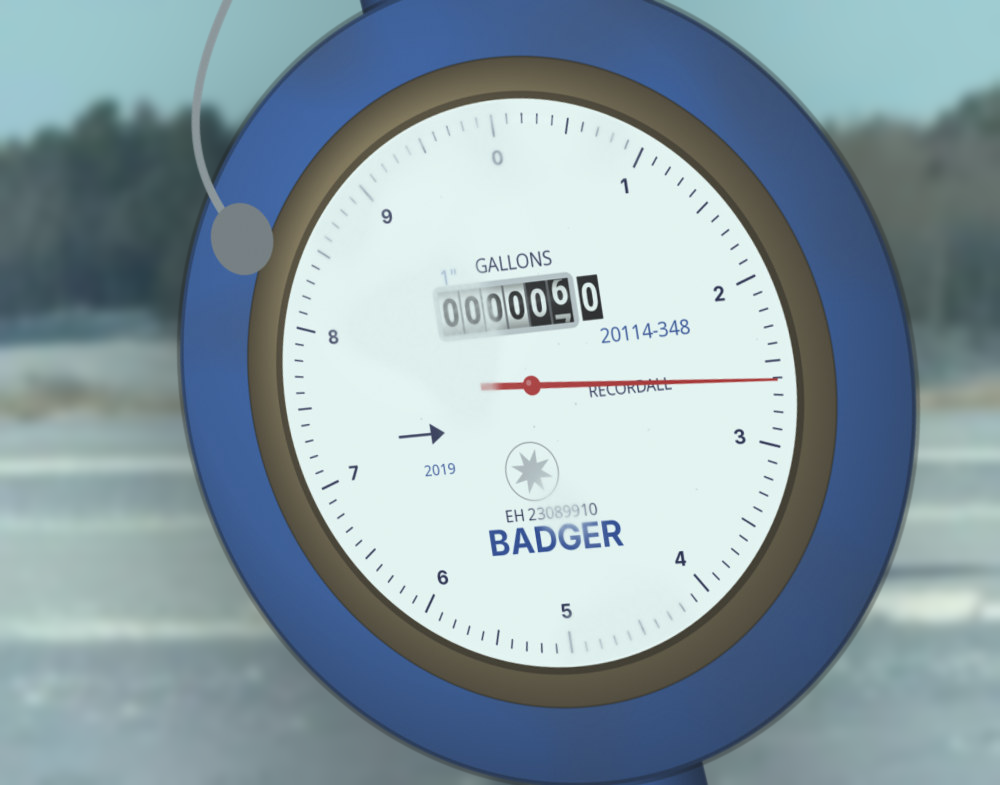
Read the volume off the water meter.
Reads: 62.6 gal
